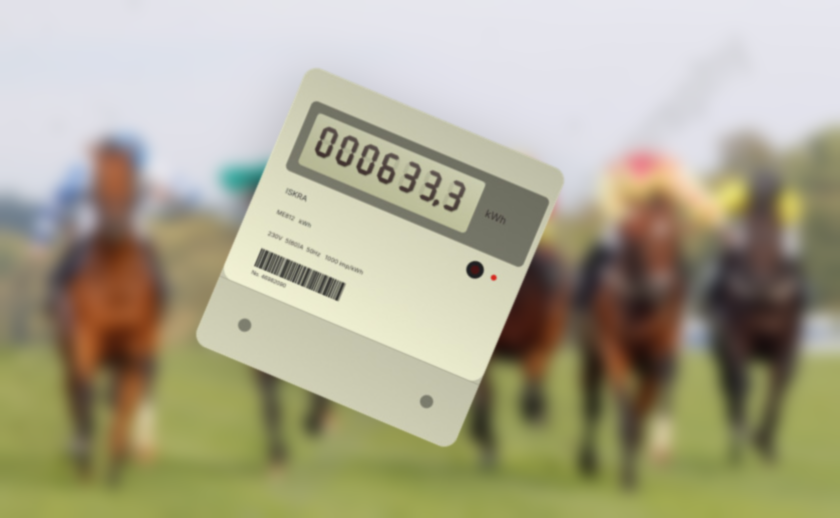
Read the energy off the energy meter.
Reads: 633.3 kWh
